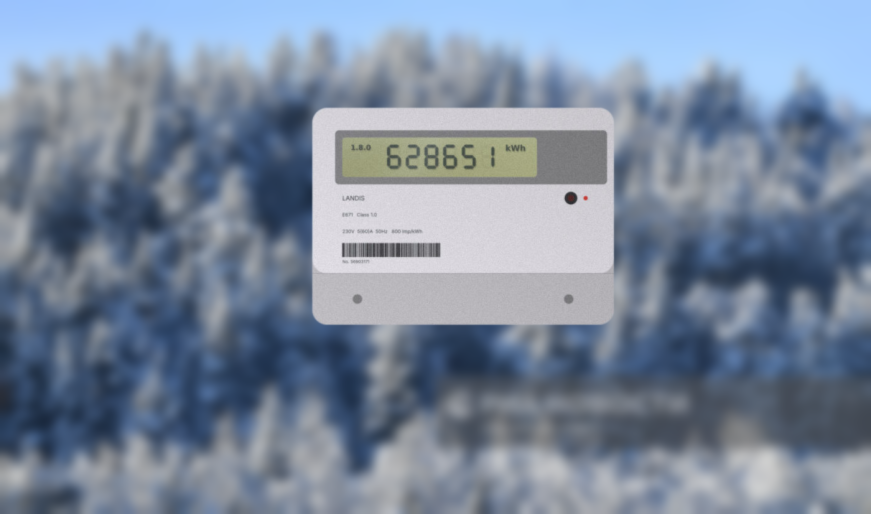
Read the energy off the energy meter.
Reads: 628651 kWh
